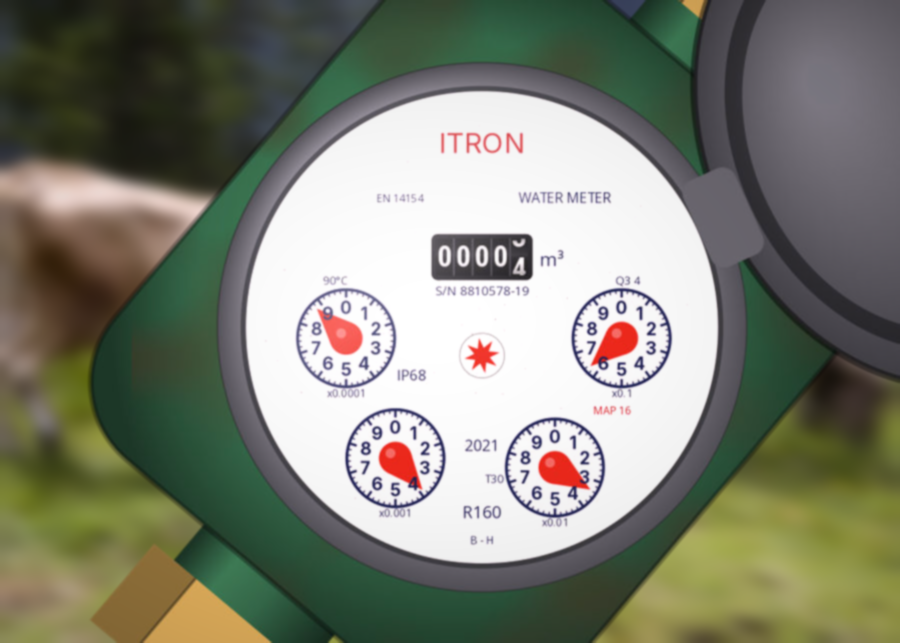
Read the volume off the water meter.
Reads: 3.6338 m³
